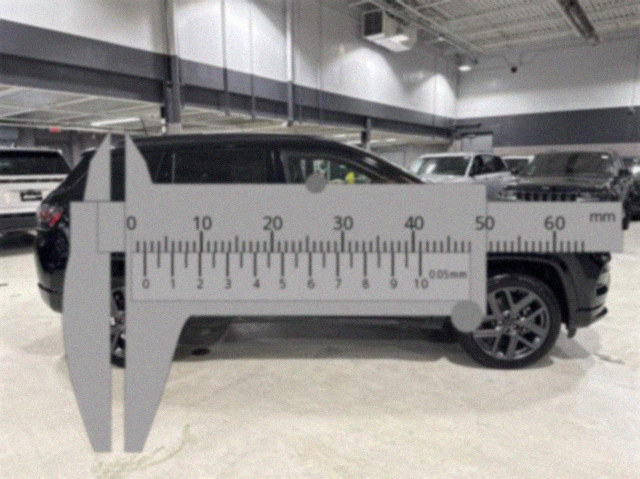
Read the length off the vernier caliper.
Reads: 2.0 mm
